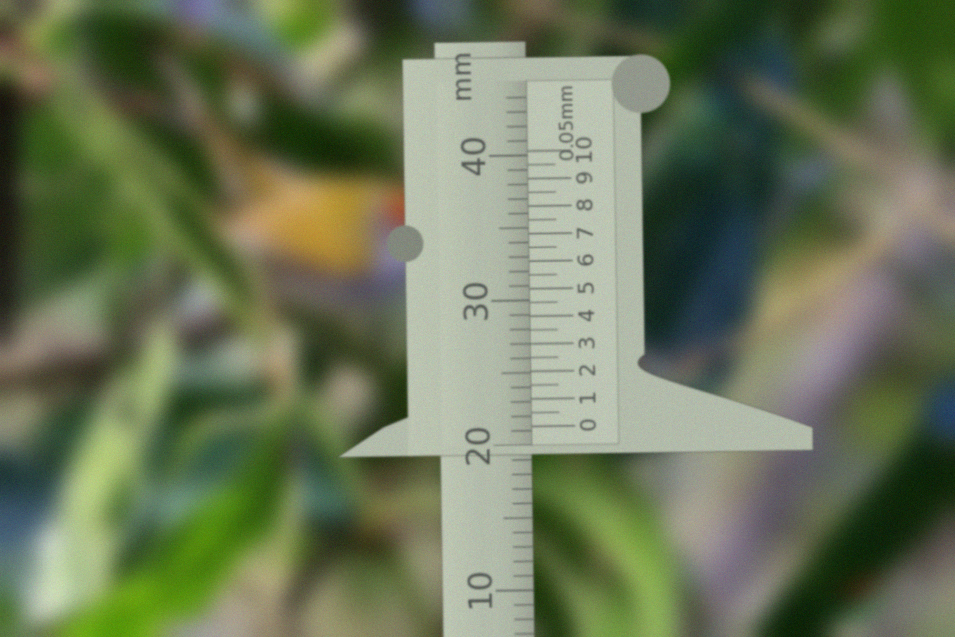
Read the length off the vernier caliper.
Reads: 21.3 mm
